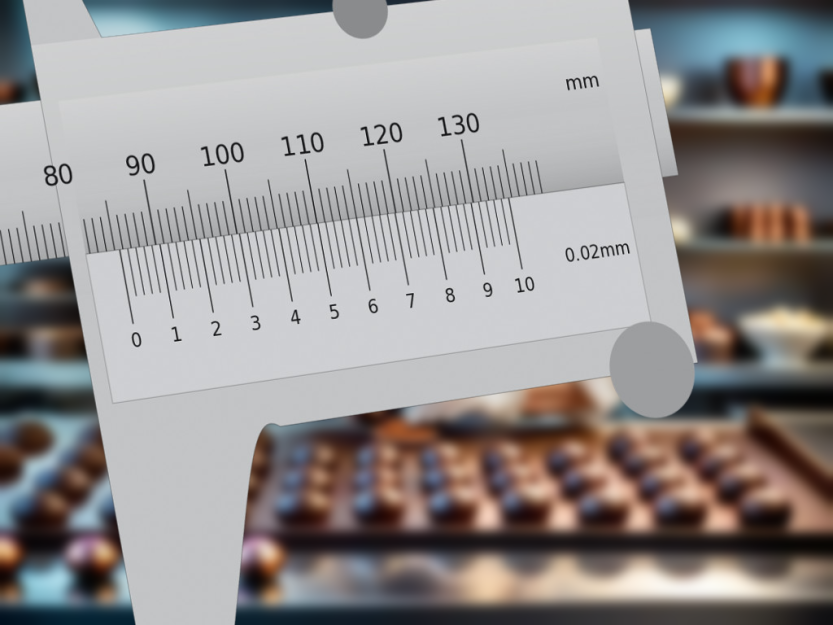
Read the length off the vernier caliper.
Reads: 85.6 mm
